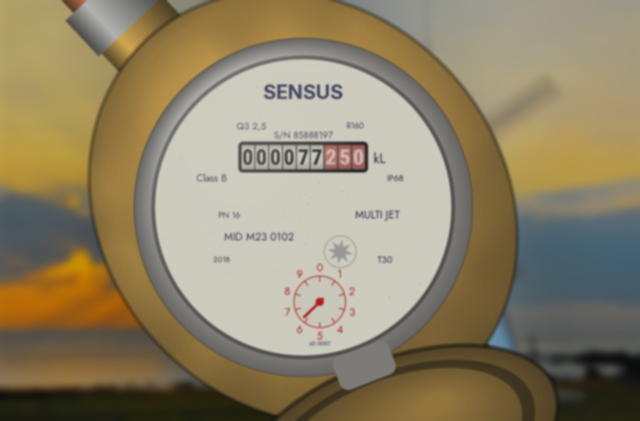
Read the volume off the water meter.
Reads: 77.2506 kL
